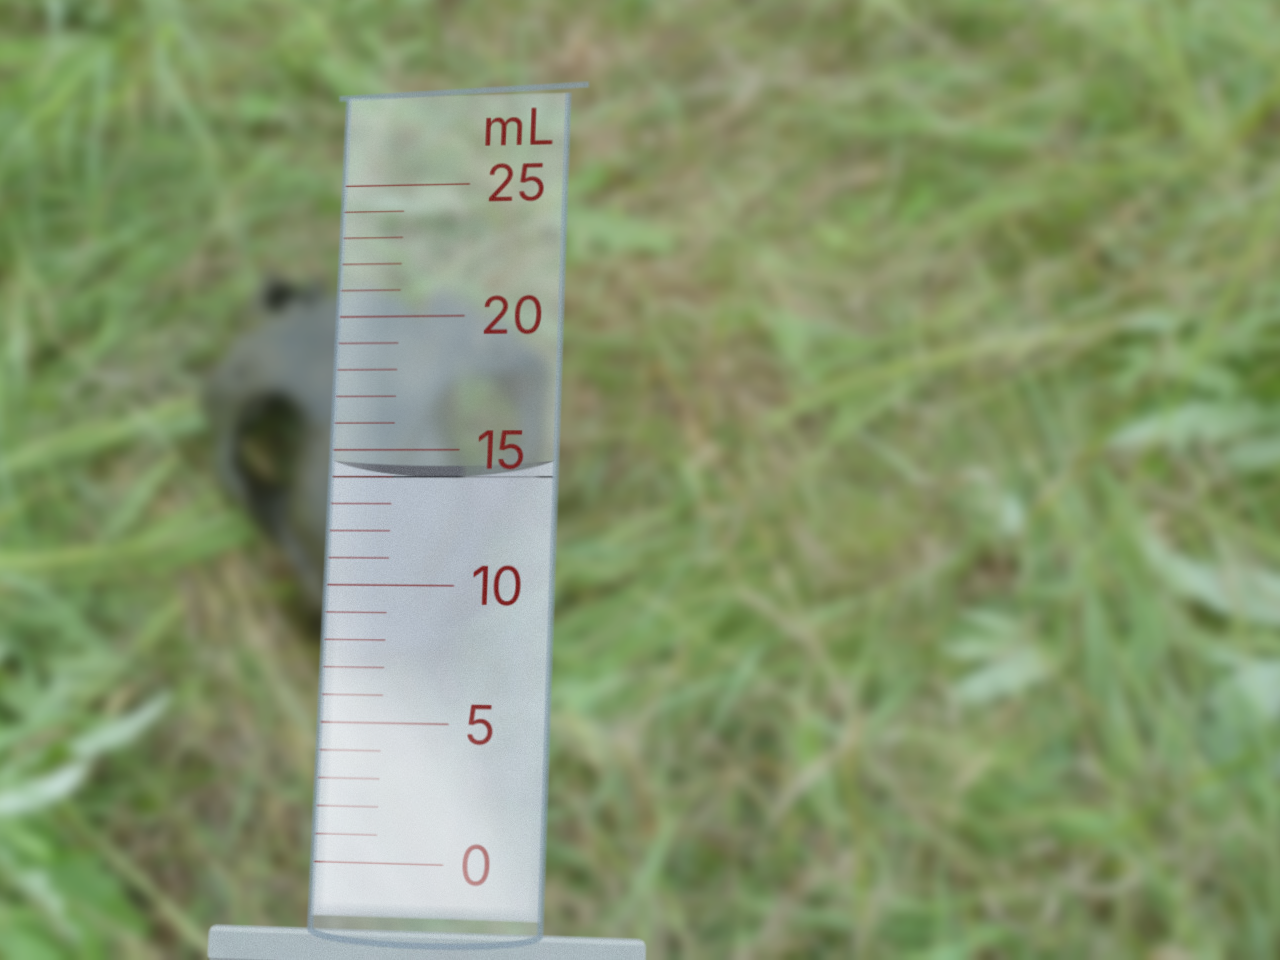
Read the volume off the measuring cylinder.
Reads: 14 mL
